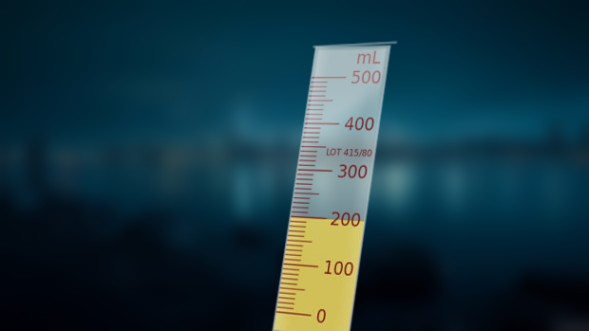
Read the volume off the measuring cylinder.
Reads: 200 mL
